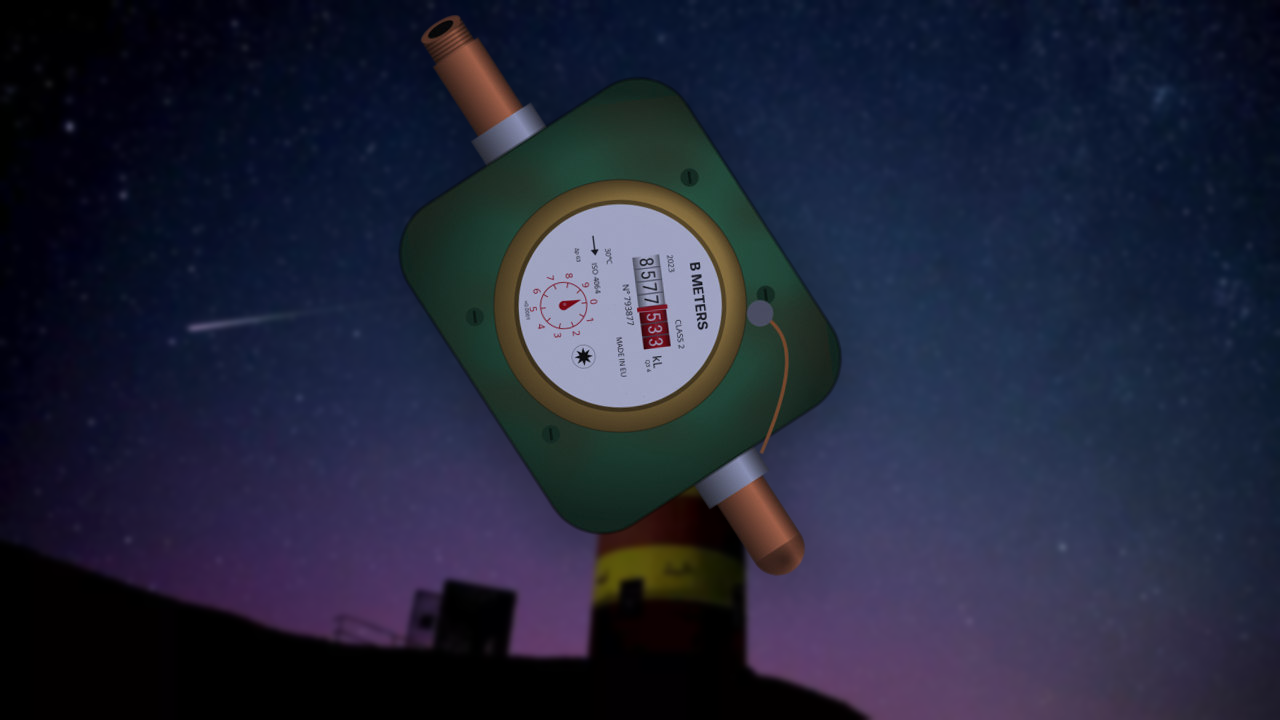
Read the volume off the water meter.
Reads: 8577.5329 kL
